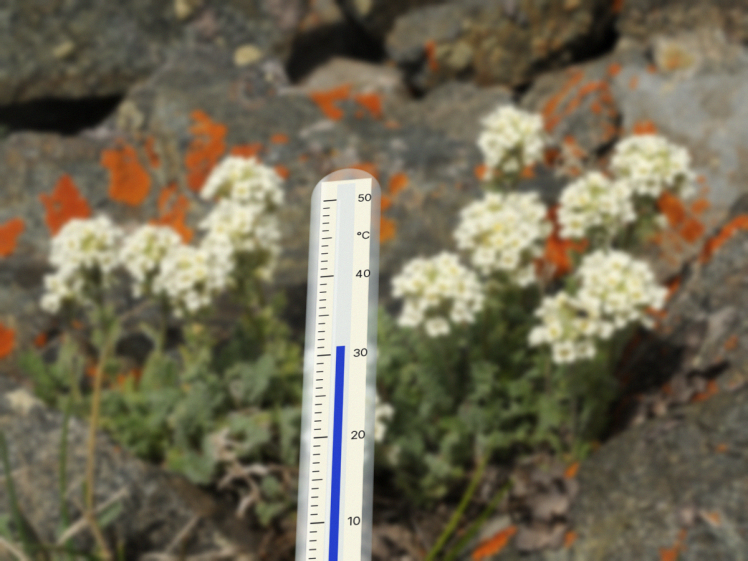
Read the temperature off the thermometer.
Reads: 31 °C
